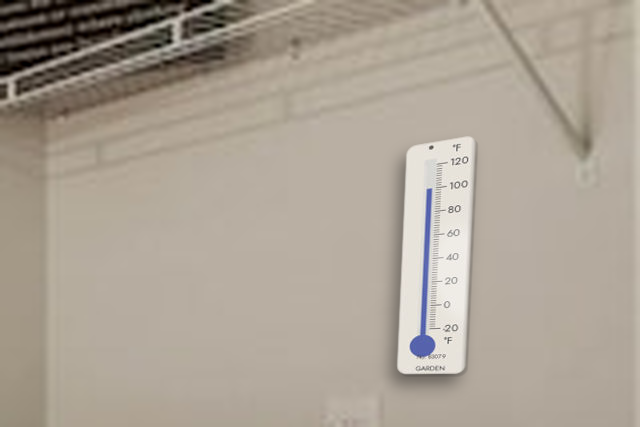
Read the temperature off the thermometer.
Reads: 100 °F
